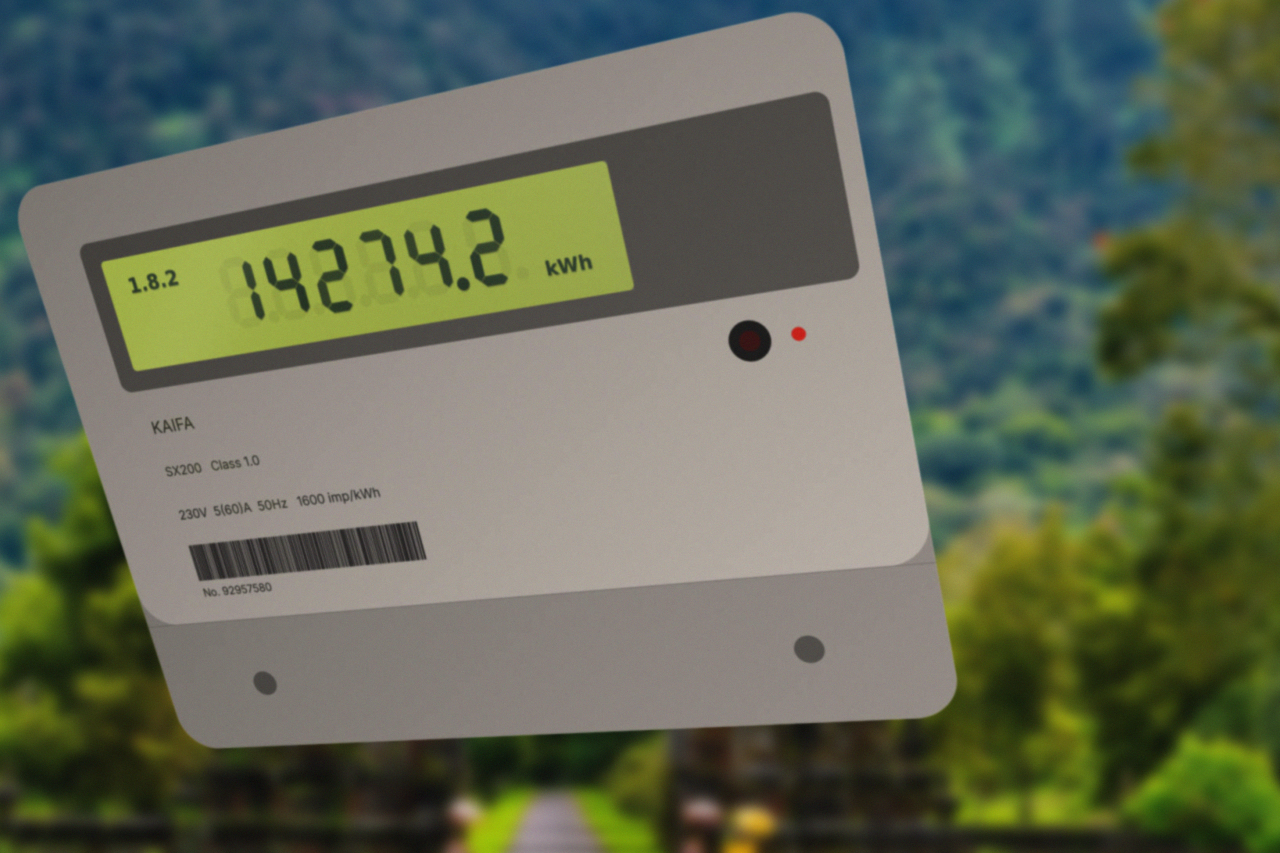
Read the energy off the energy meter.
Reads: 14274.2 kWh
